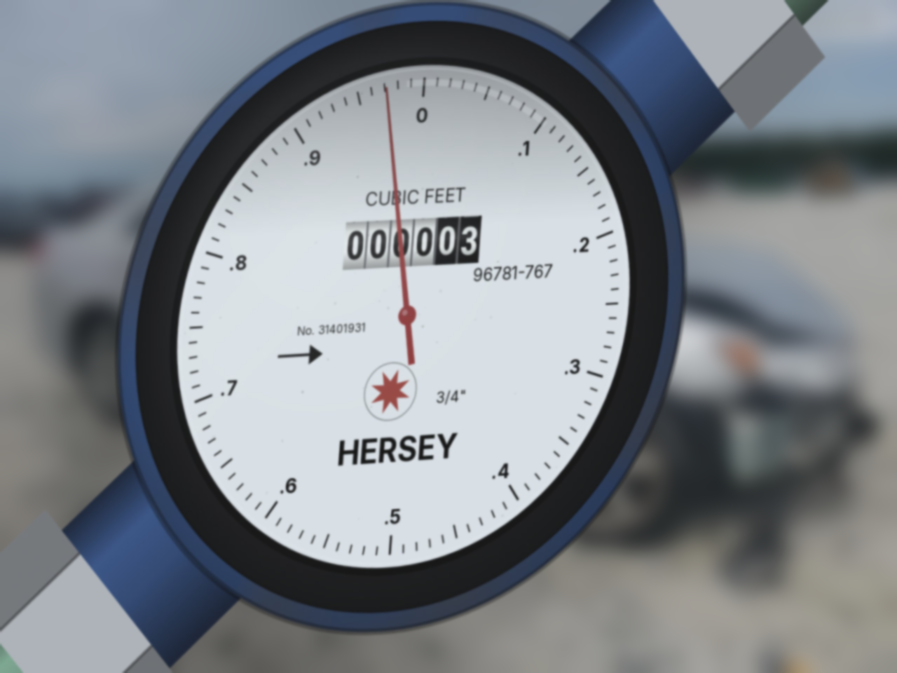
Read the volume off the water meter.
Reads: 2.97 ft³
